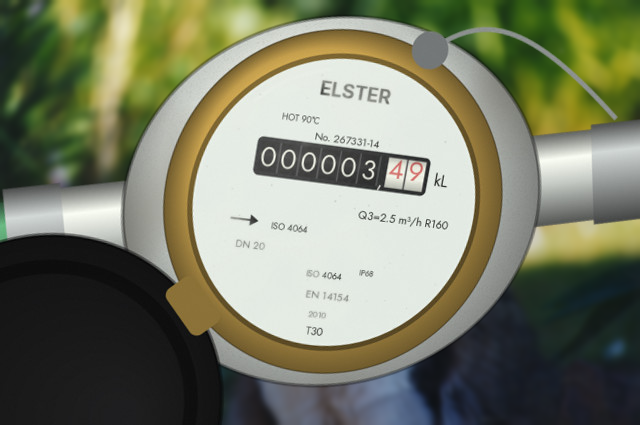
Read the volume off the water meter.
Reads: 3.49 kL
